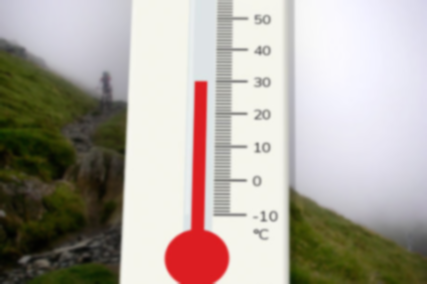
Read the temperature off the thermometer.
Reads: 30 °C
